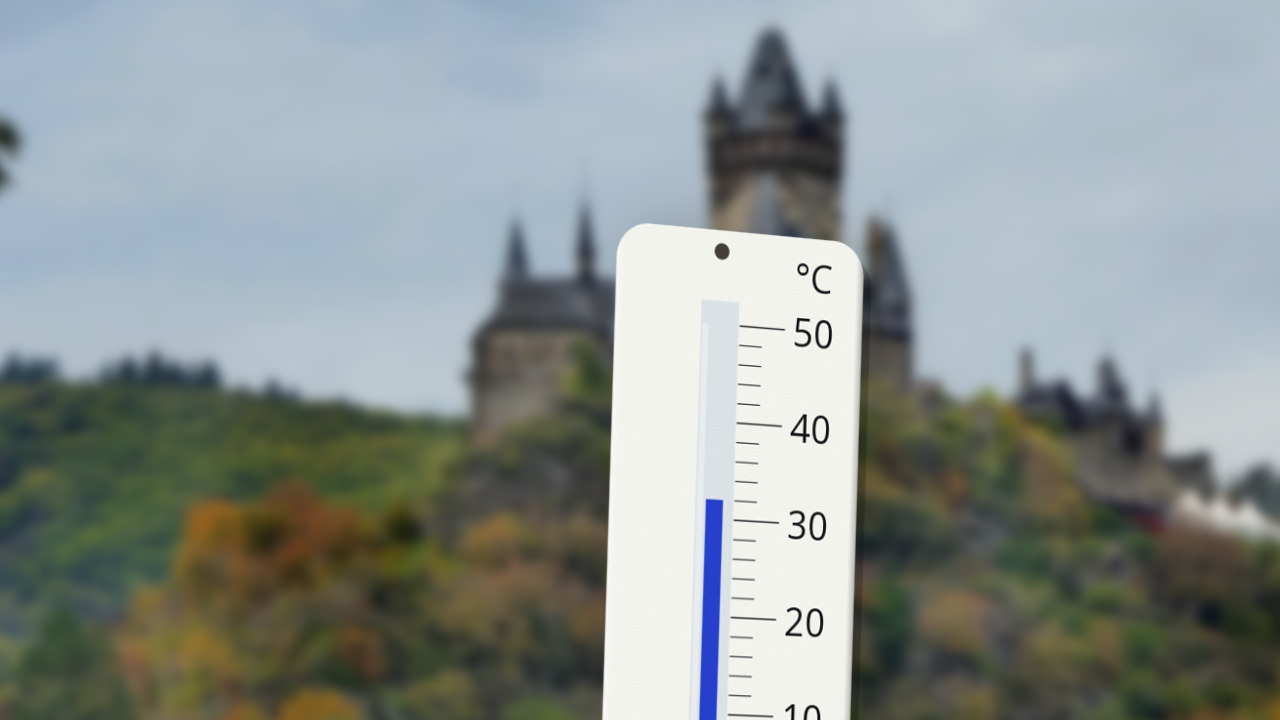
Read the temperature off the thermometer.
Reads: 32 °C
